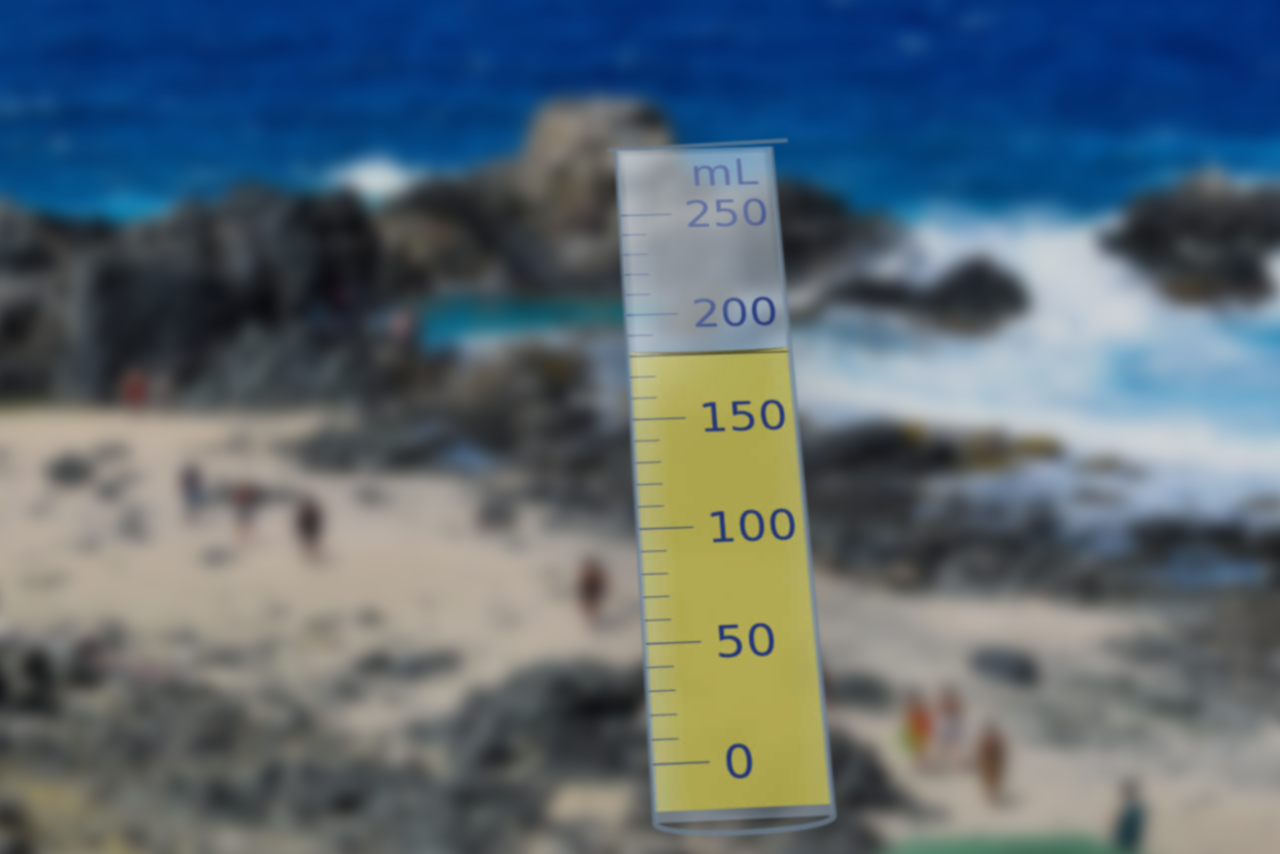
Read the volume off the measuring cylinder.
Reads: 180 mL
